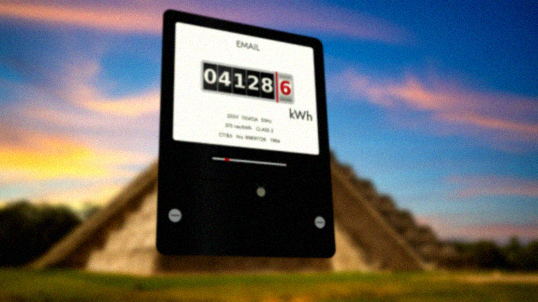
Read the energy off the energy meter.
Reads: 4128.6 kWh
